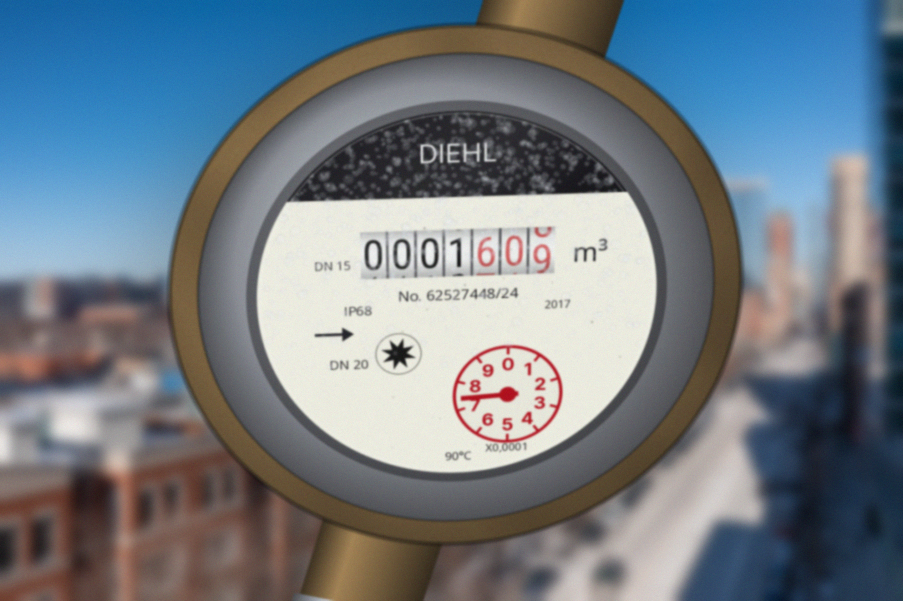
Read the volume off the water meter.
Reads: 1.6087 m³
